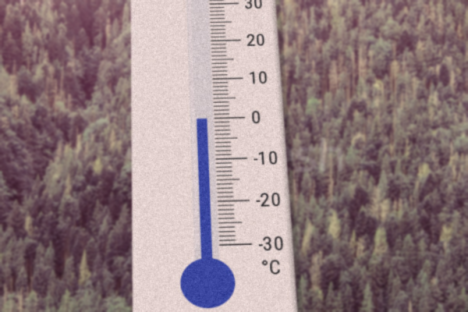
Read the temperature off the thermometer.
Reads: 0 °C
